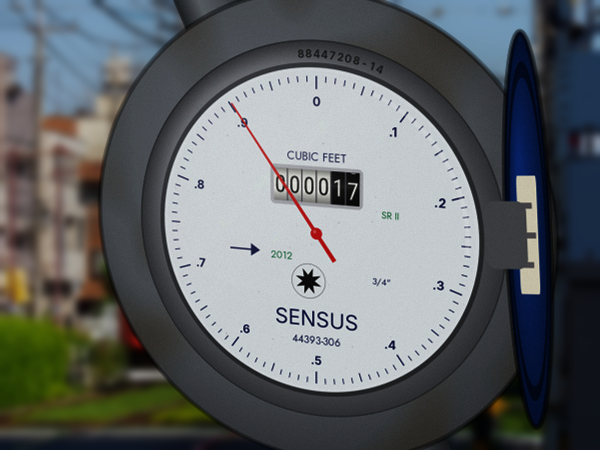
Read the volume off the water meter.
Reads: 16.90 ft³
